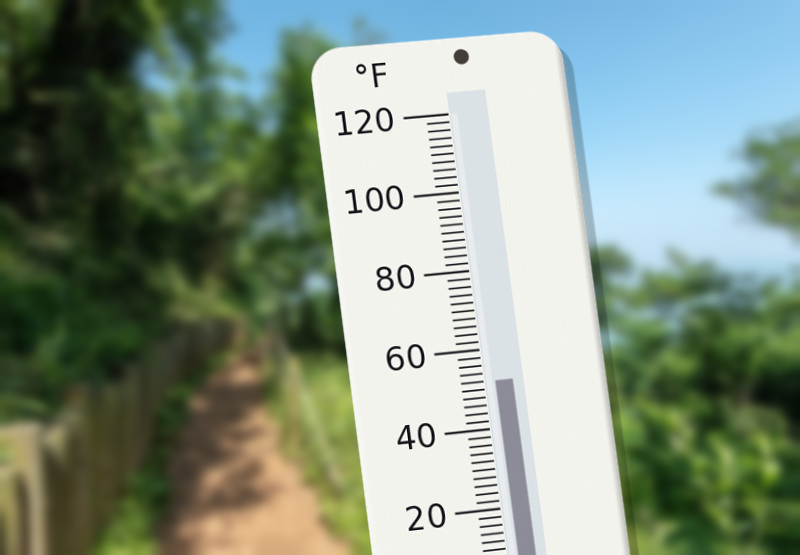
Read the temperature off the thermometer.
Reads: 52 °F
